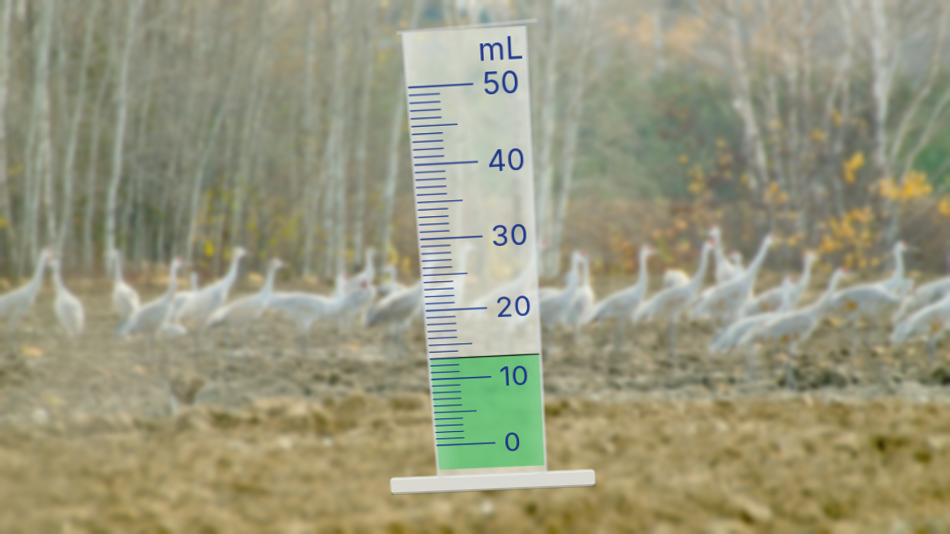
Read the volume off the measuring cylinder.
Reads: 13 mL
